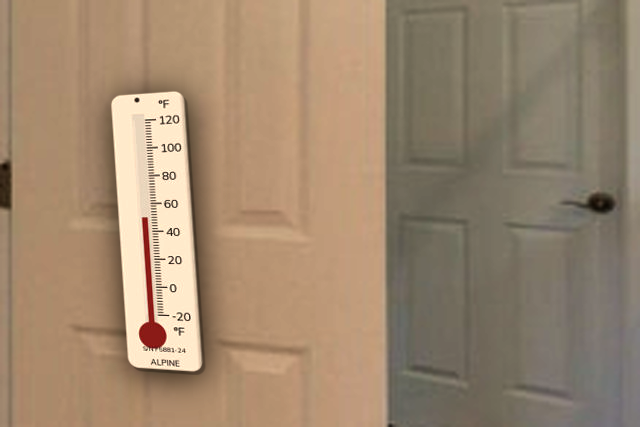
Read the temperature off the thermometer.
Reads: 50 °F
